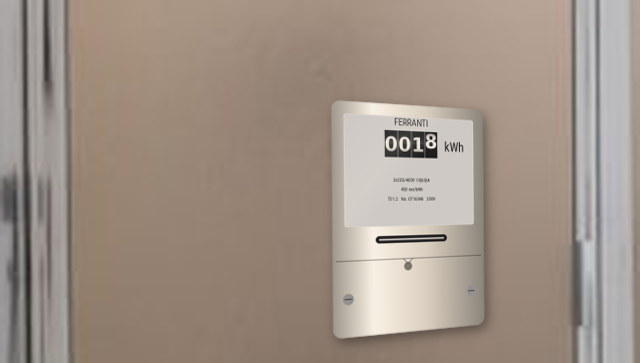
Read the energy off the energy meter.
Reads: 18 kWh
